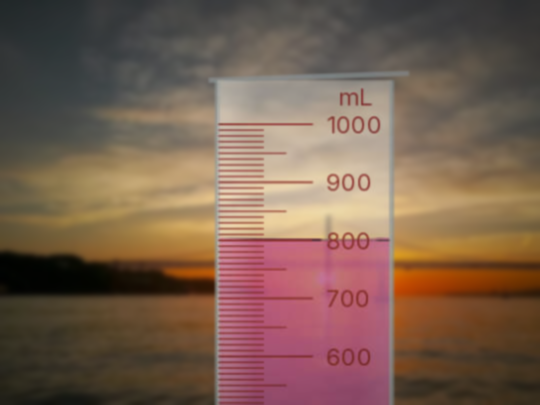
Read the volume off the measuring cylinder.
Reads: 800 mL
